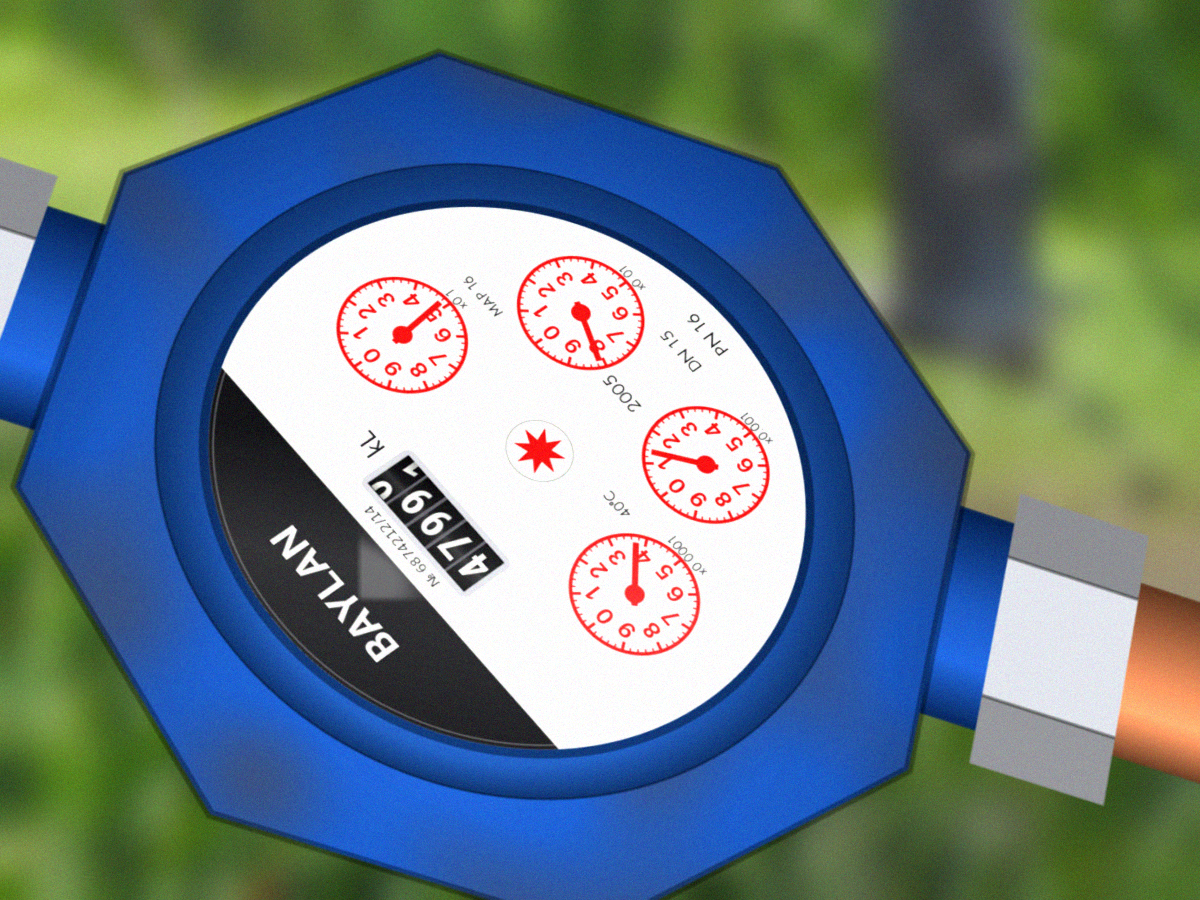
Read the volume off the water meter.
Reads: 47990.4813 kL
